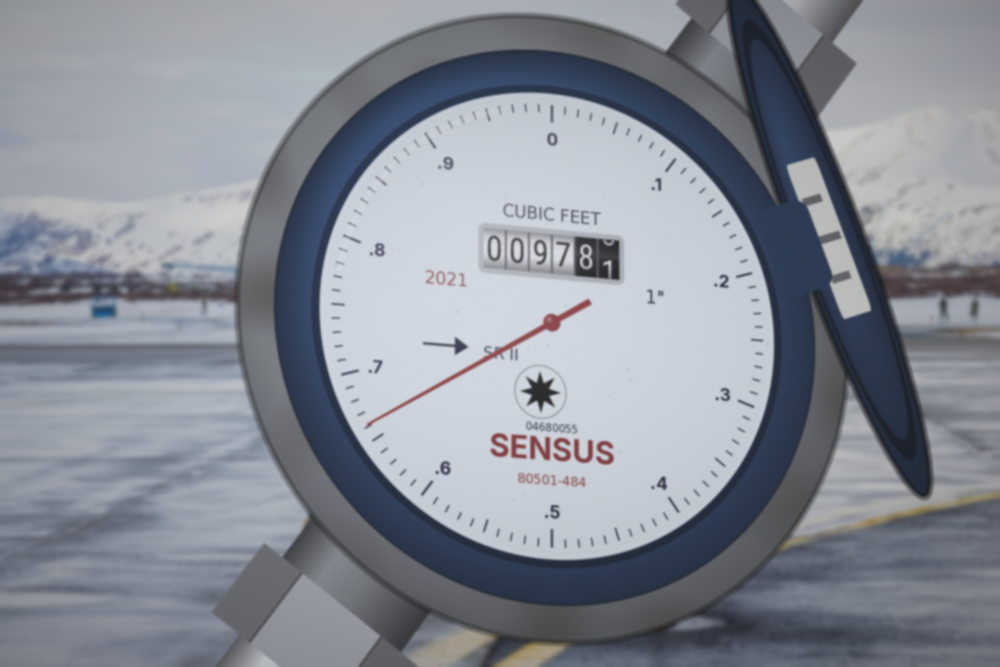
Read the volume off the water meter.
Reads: 9780.66 ft³
